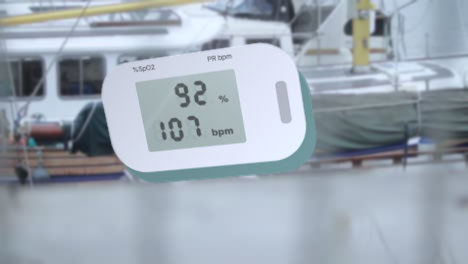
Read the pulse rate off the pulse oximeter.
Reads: 107 bpm
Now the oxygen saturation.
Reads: 92 %
